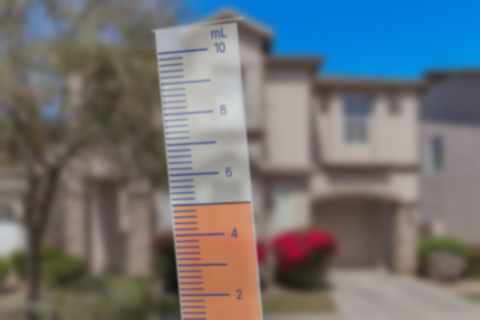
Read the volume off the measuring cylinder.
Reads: 5 mL
